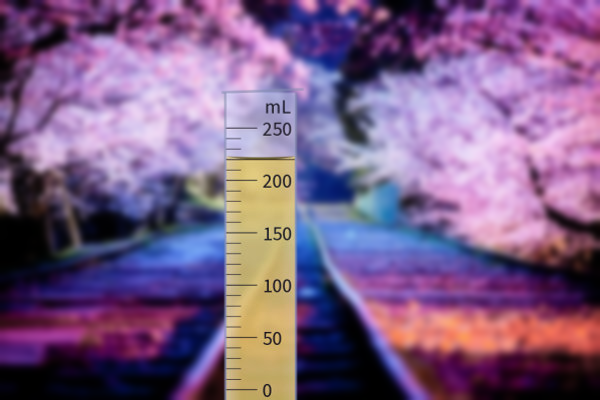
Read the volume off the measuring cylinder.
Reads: 220 mL
